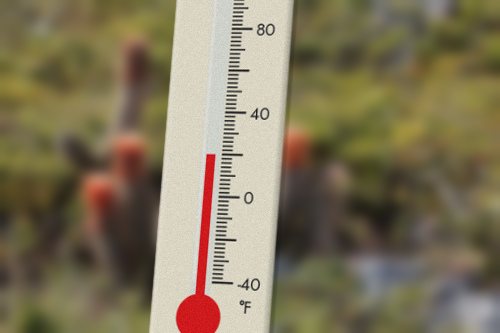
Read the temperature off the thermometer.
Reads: 20 °F
